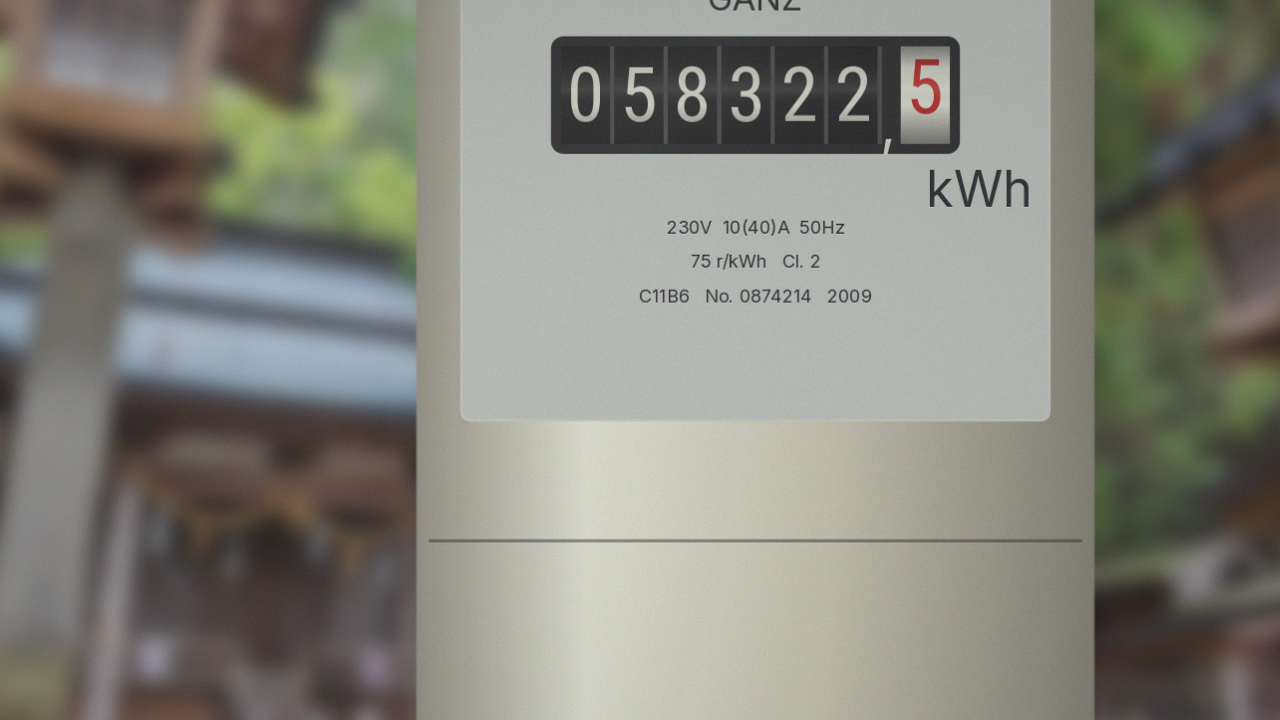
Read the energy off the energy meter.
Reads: 58322.5 kWh
